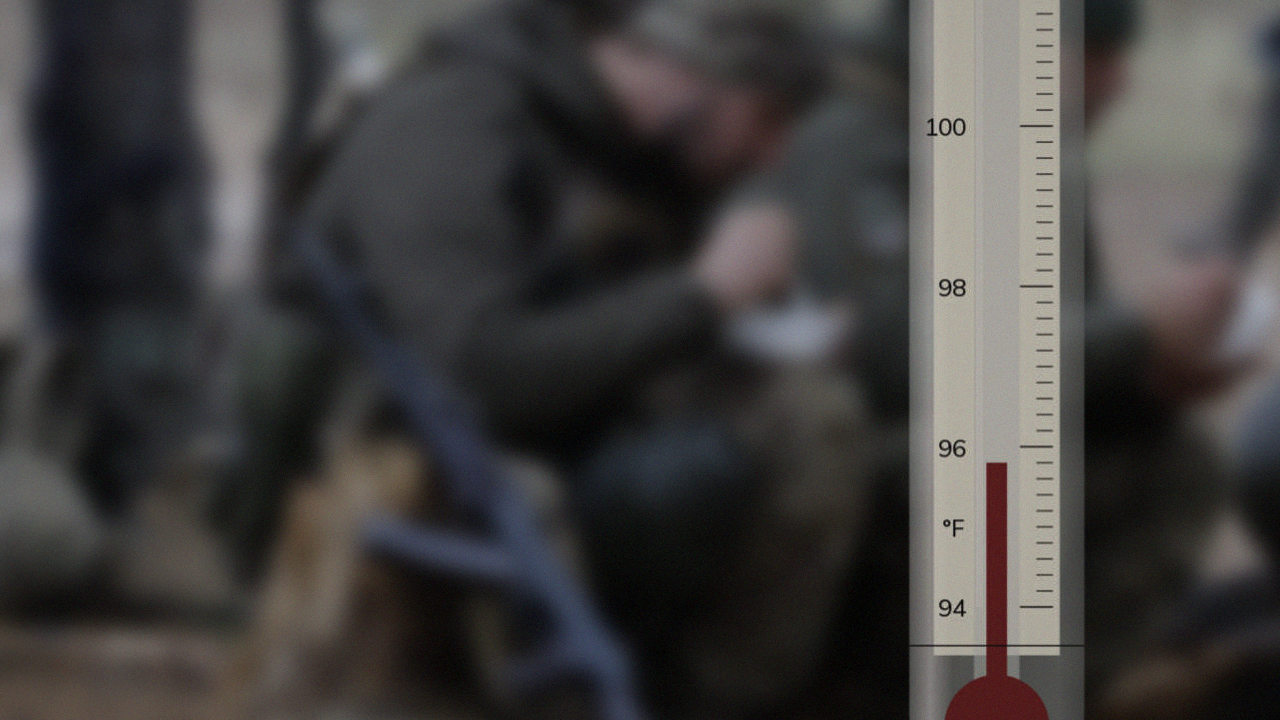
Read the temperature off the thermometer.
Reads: 95.8 °F
